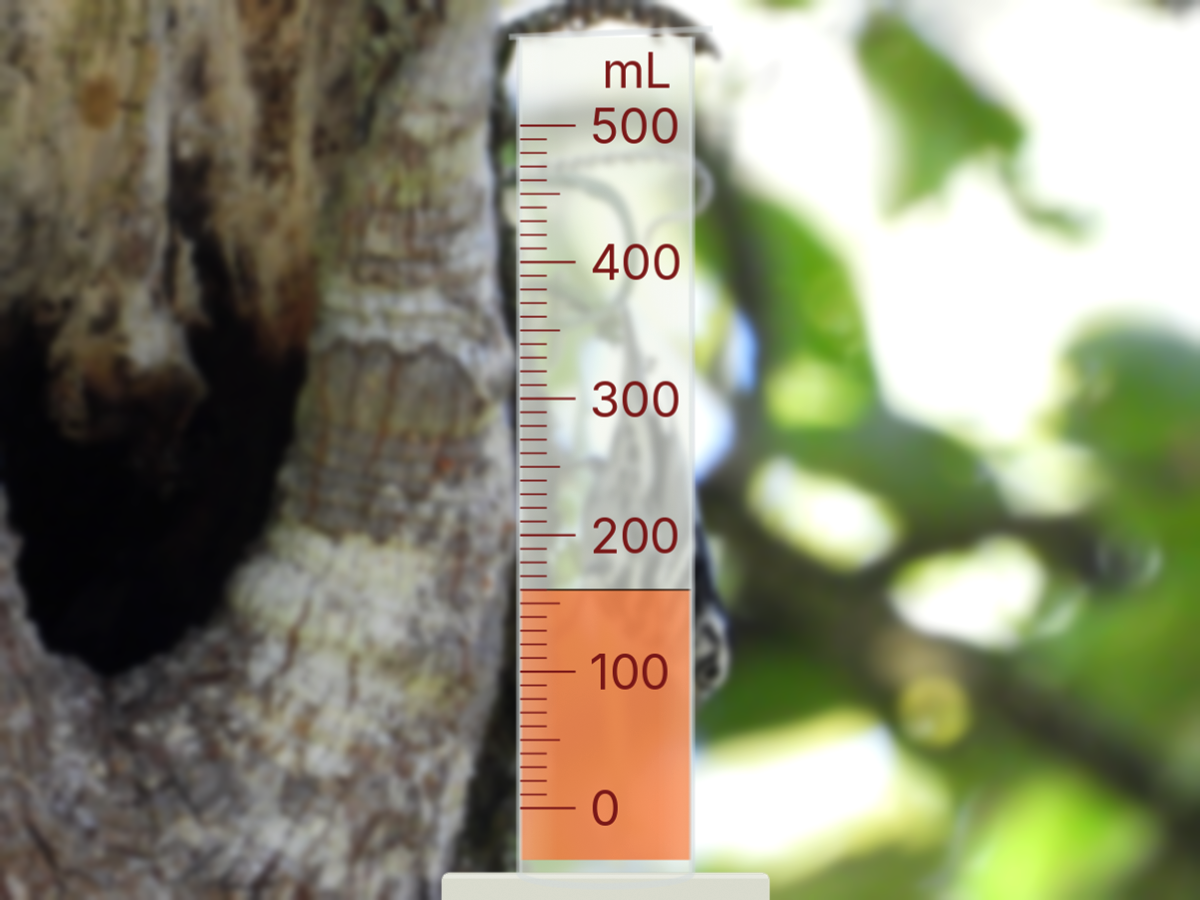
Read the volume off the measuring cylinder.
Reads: 160 mL
